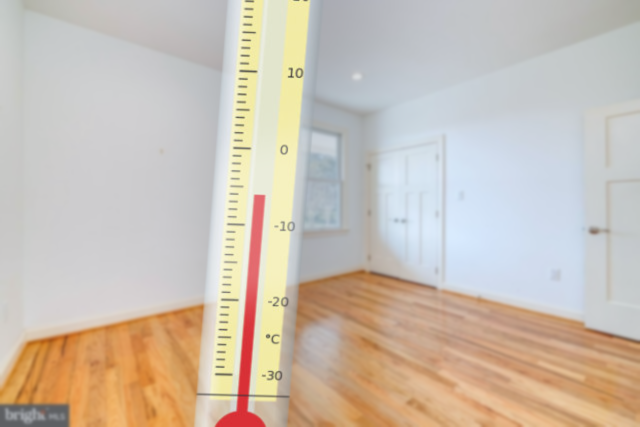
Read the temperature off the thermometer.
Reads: -6 °C
